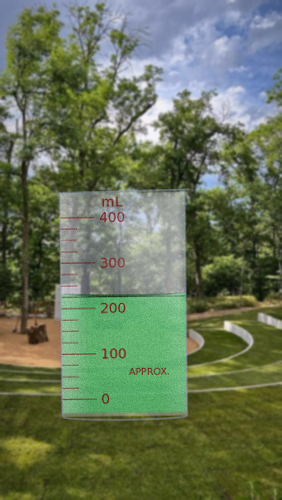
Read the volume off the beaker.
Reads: 225 mL
